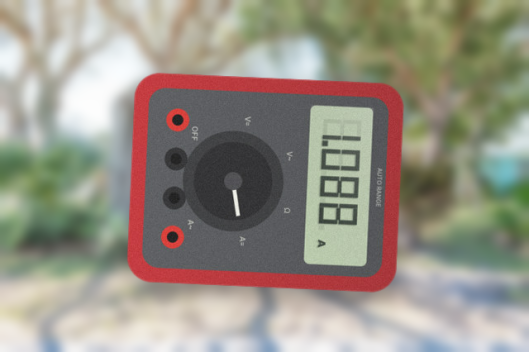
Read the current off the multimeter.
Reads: 1.088 A
